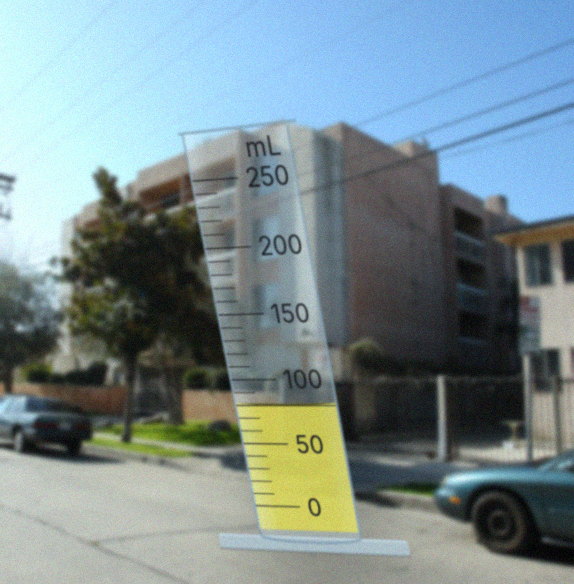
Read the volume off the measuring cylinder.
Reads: 80 mL
